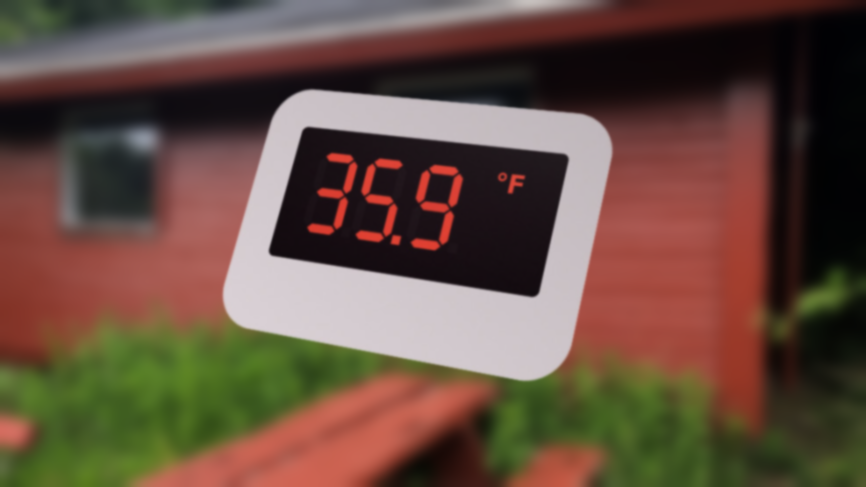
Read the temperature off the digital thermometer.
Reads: 35.9 °F
